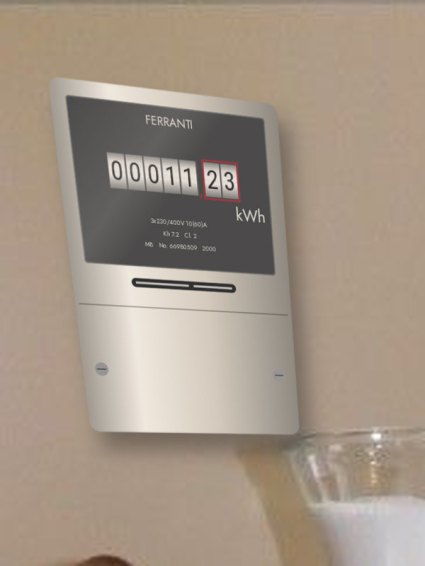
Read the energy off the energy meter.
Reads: 11.23 kWh
